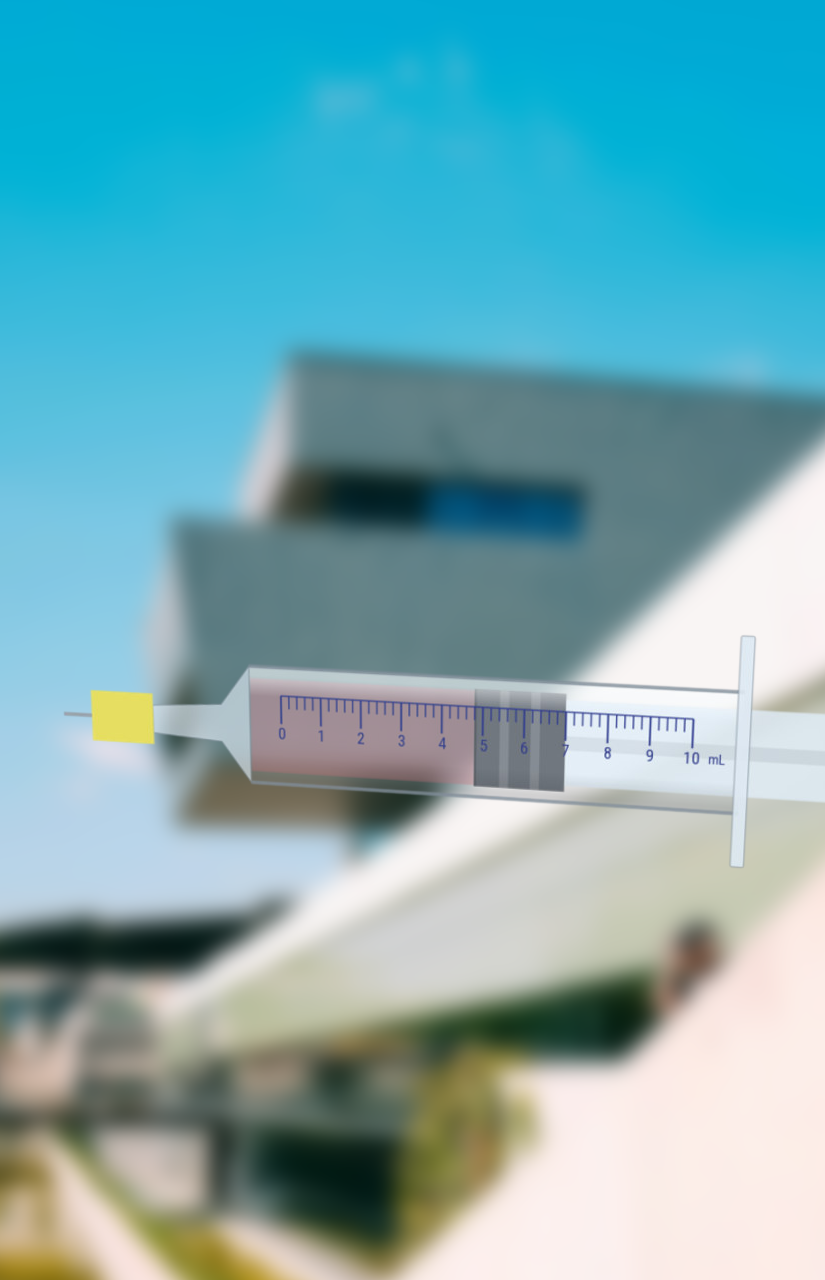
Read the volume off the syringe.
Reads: 4.8 mL
